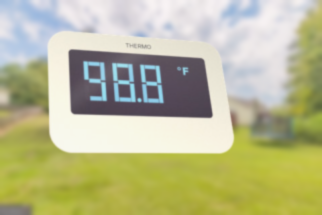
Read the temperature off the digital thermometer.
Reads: 98.8 °F
